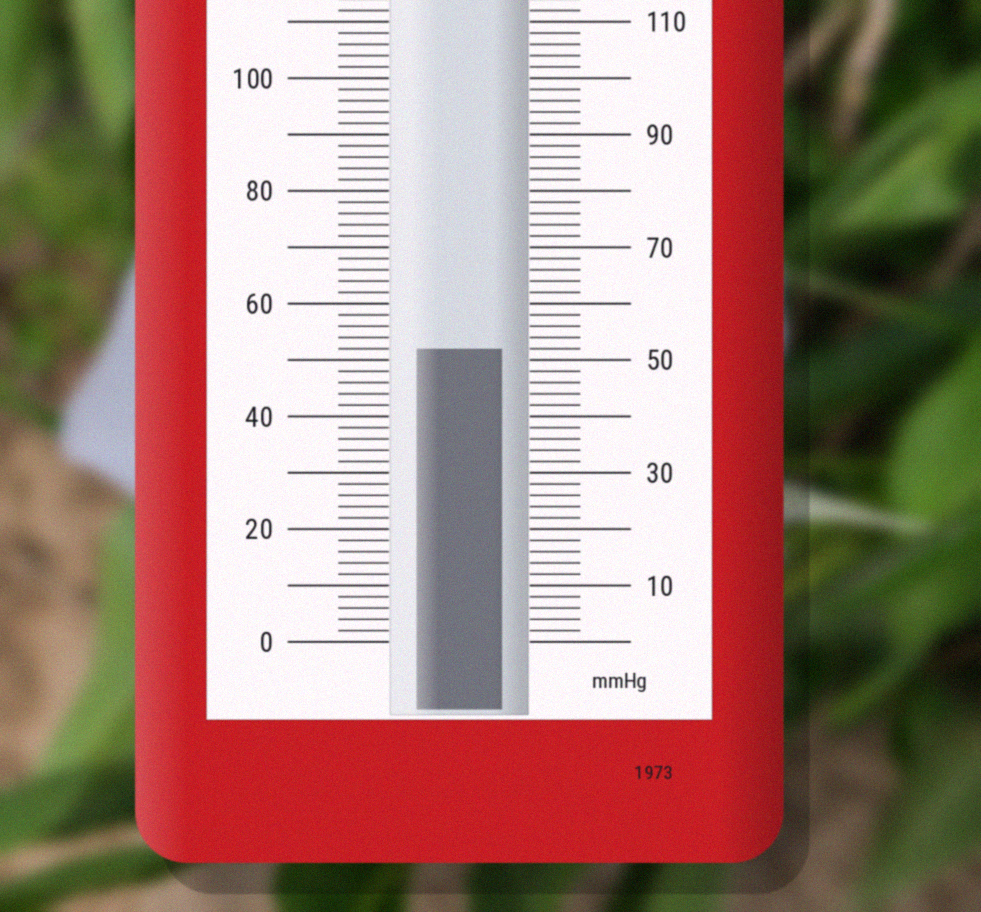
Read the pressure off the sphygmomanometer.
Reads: 52 mmHg
